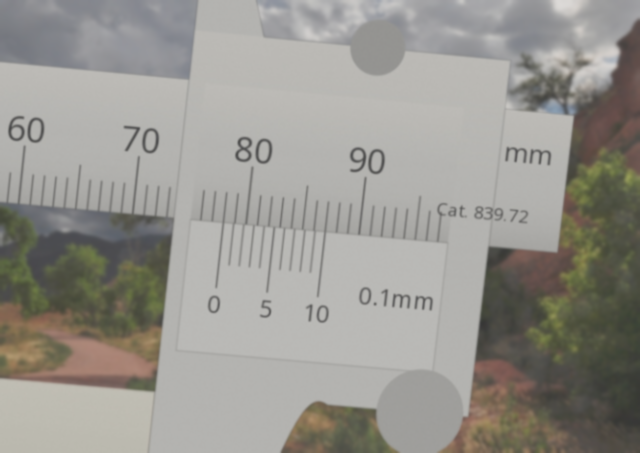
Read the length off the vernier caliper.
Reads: 78.0 mm
